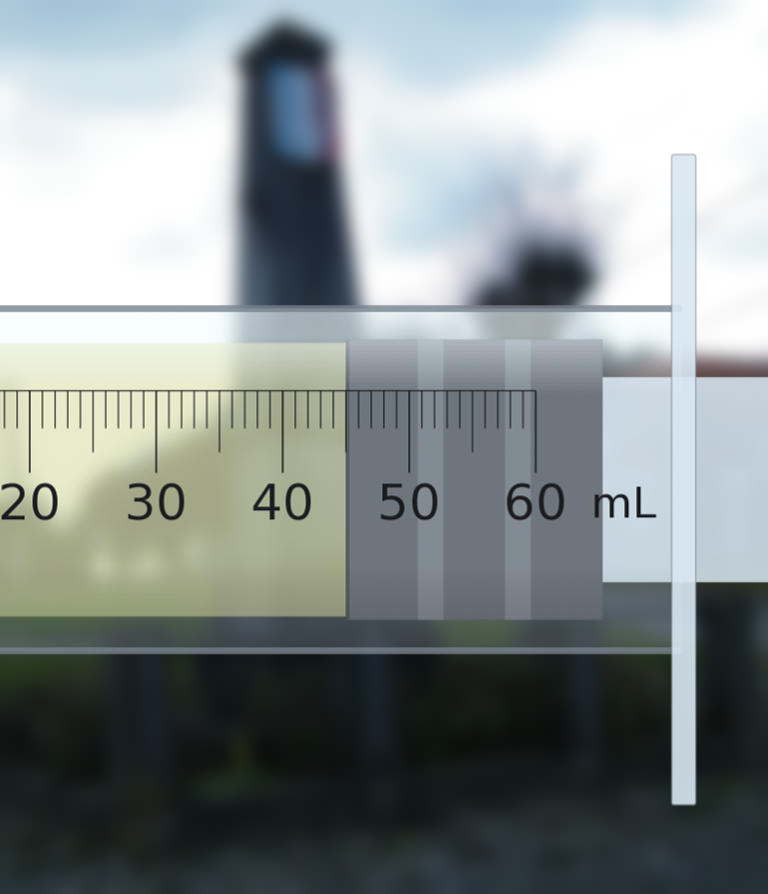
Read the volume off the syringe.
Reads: 45 mL
